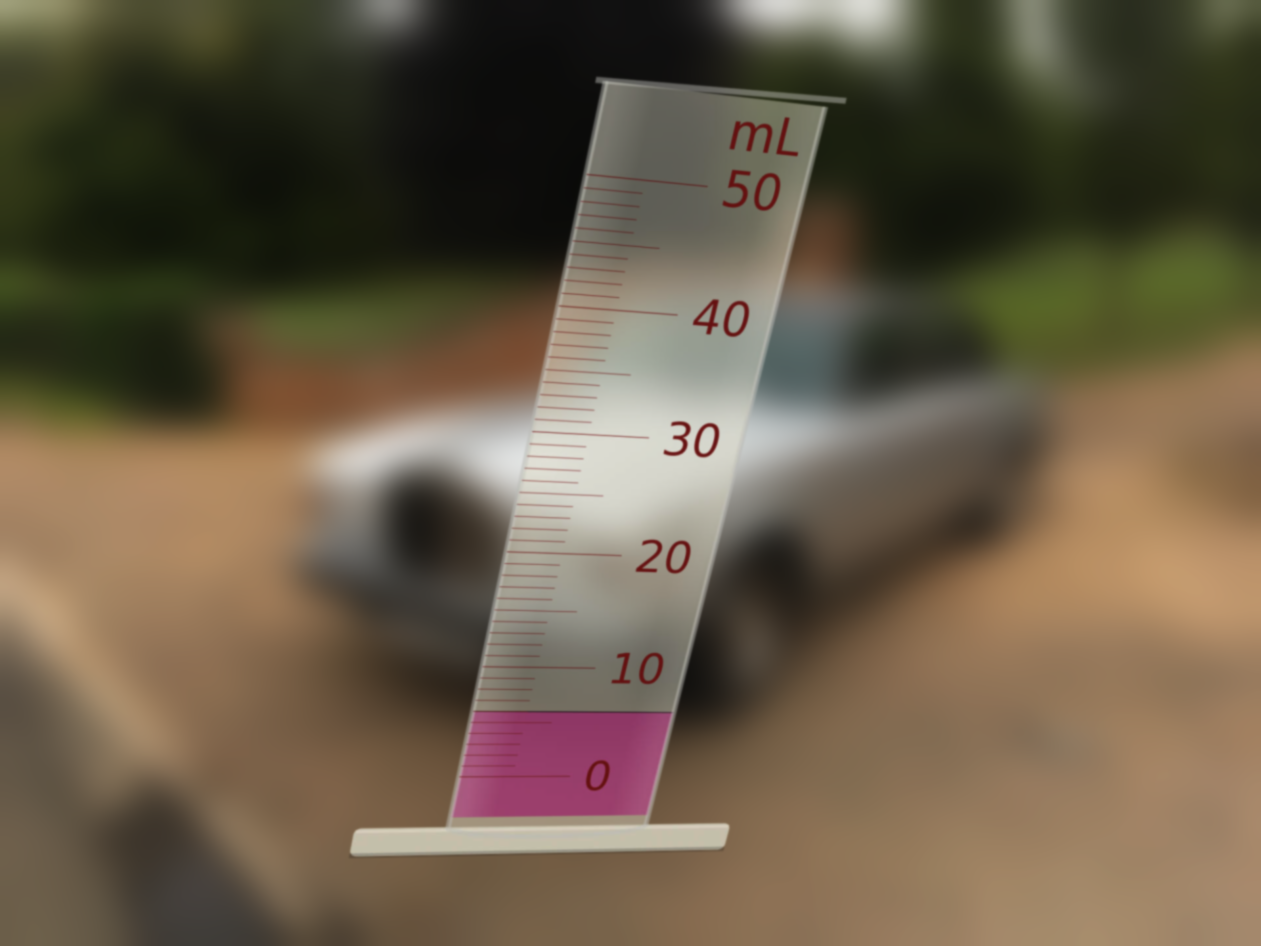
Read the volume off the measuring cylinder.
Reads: 6 mL
